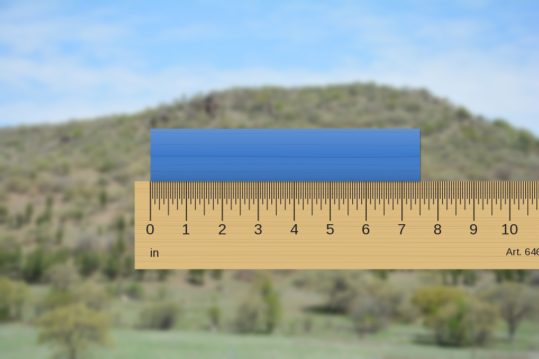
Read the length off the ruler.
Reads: 7.5 in
